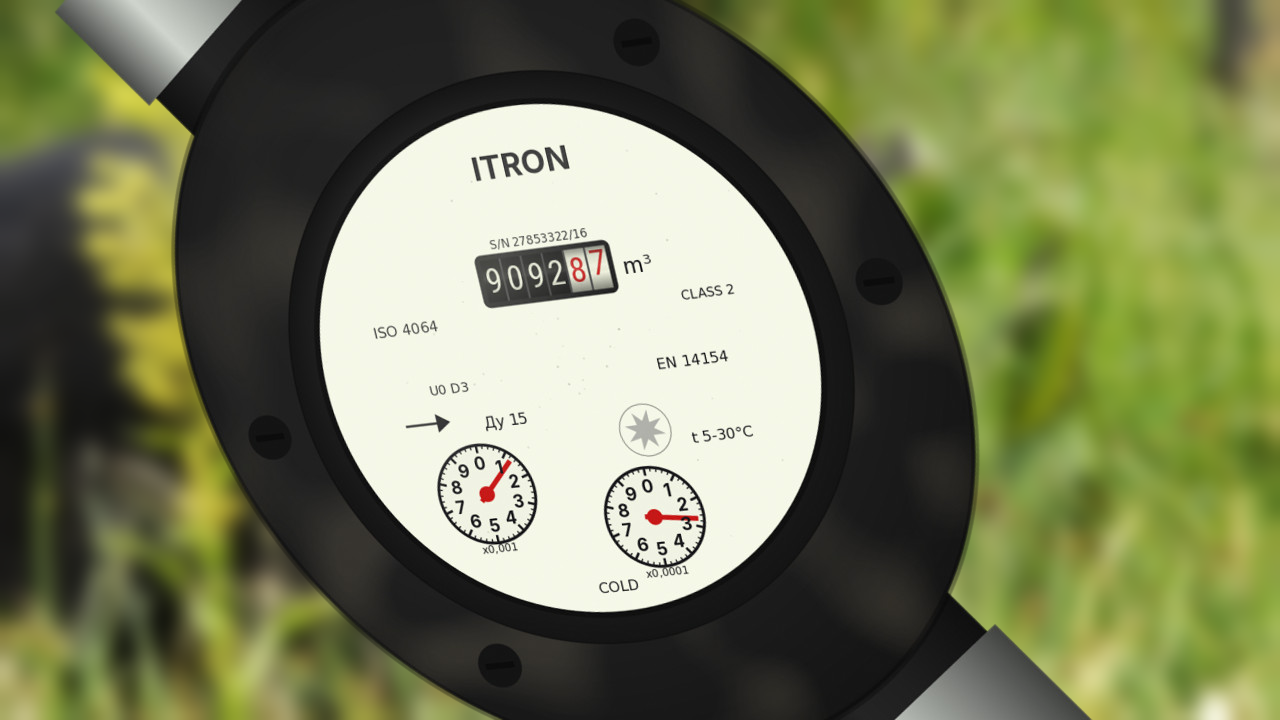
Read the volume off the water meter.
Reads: 9092.8712 m³
